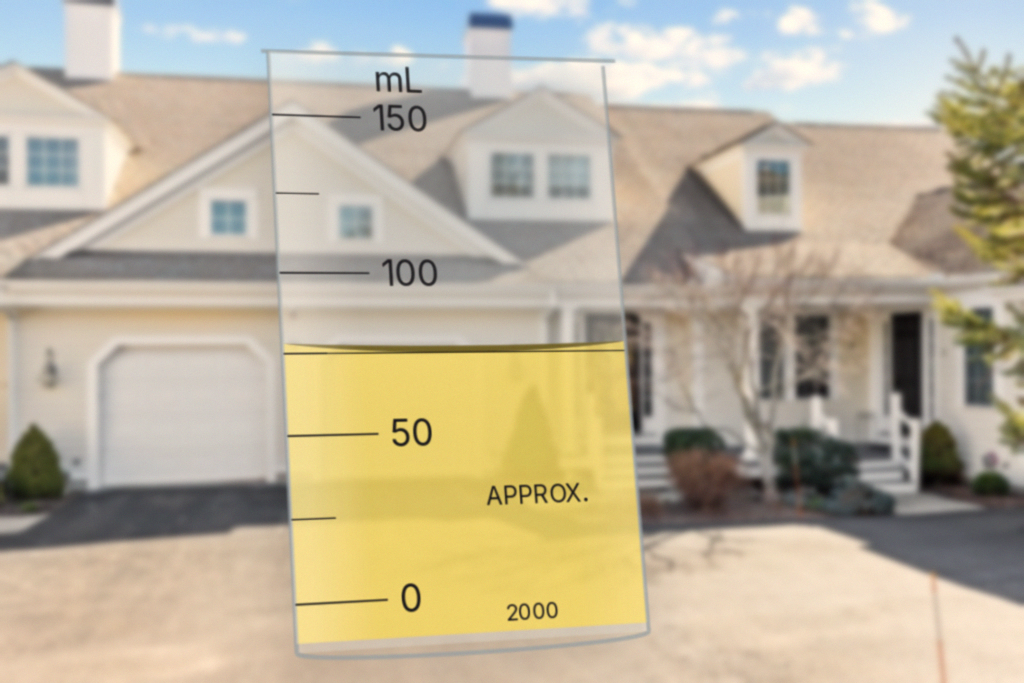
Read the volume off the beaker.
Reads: 75 mL
